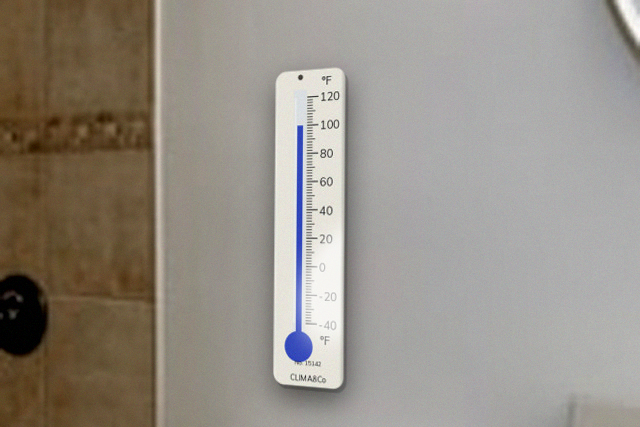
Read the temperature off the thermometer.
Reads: 100 °F
